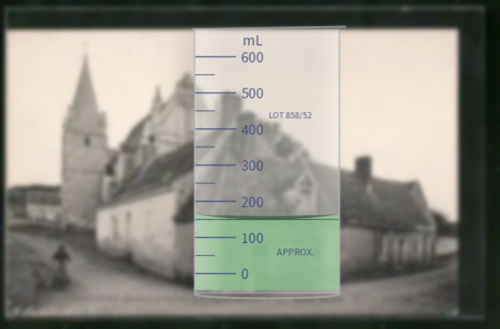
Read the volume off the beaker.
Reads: 150 mL
